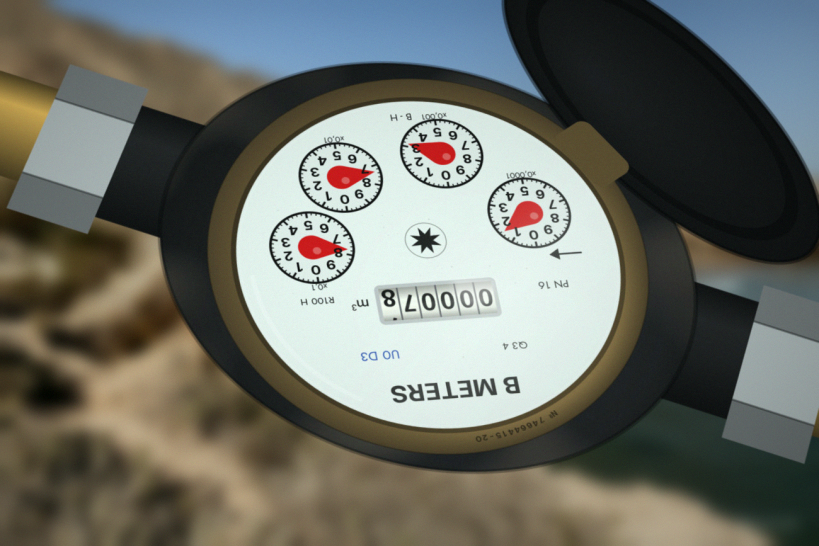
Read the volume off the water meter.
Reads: 77.7731 m³
